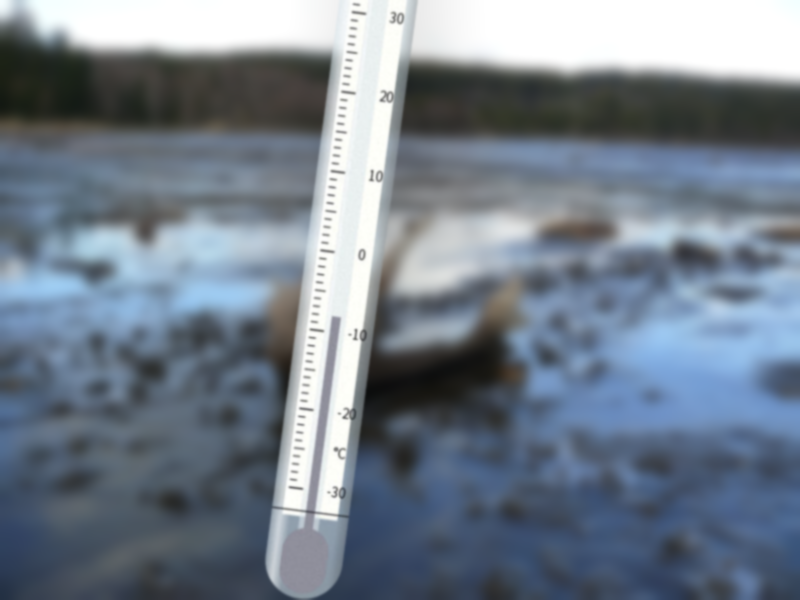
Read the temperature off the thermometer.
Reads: -8 °C
